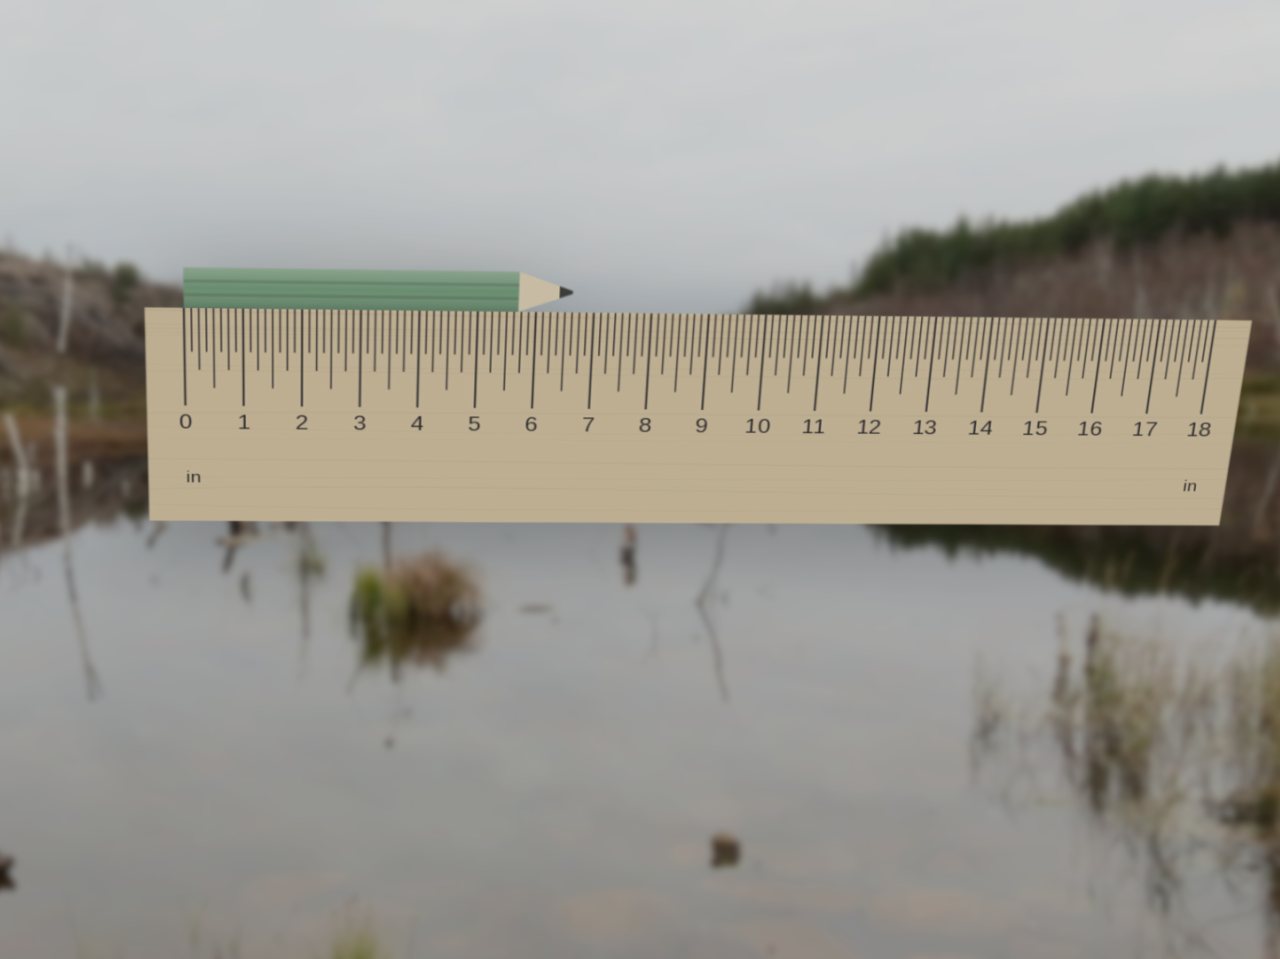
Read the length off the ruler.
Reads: 6.625 in
